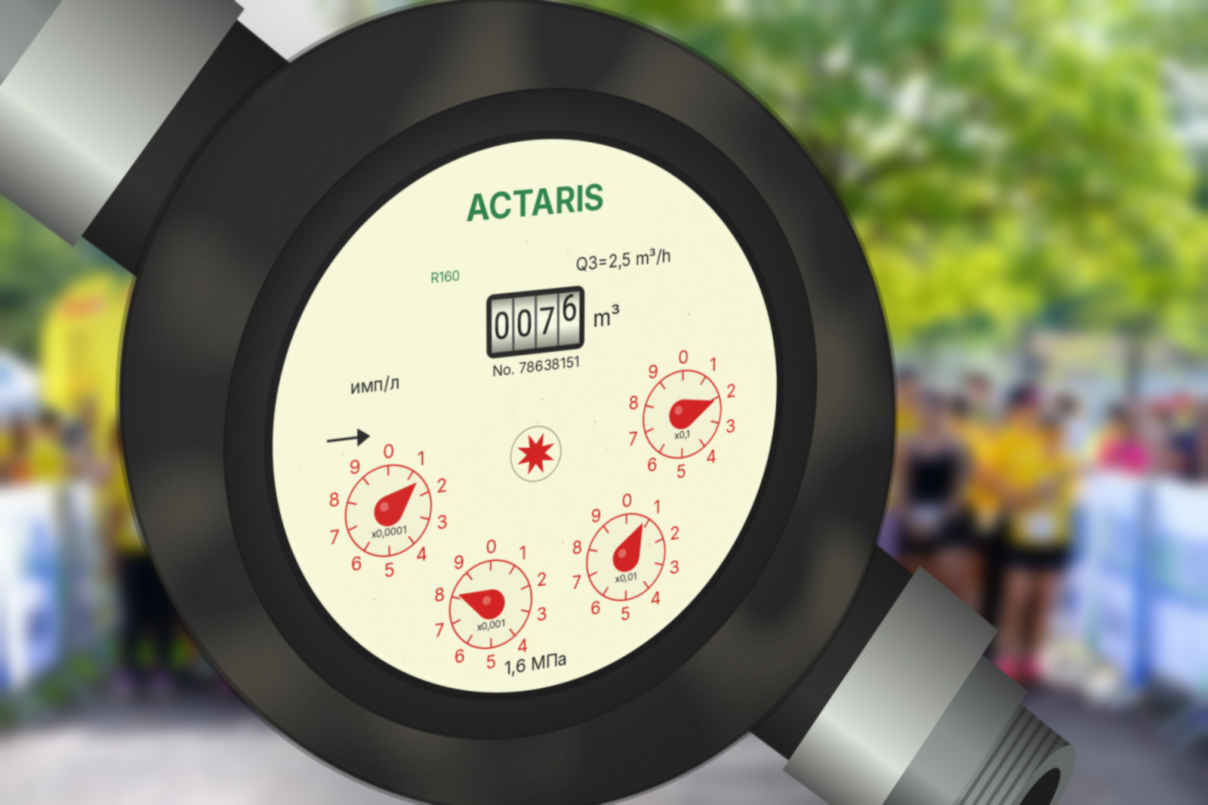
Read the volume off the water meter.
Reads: 76.2081 m³
